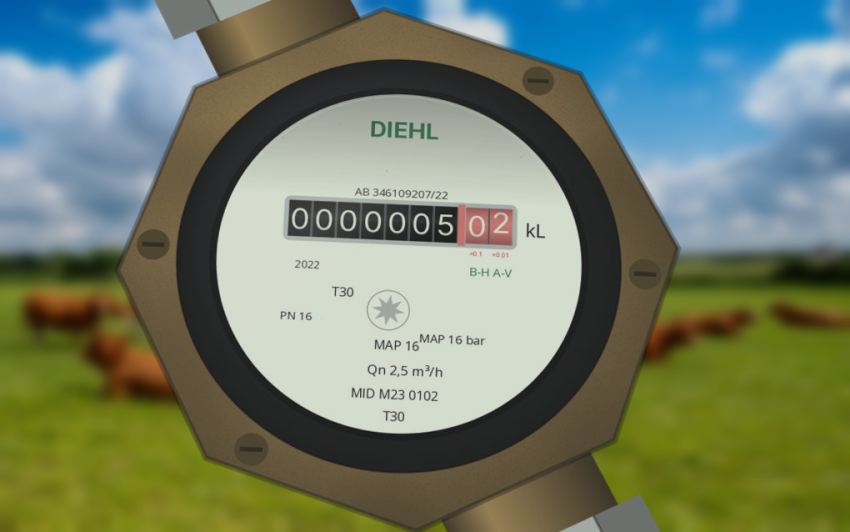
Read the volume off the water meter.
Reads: 5.02 kL
